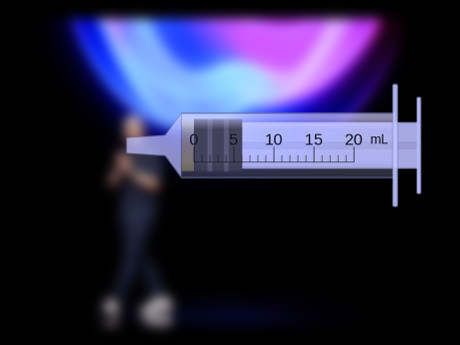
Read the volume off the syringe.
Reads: 0 mL
